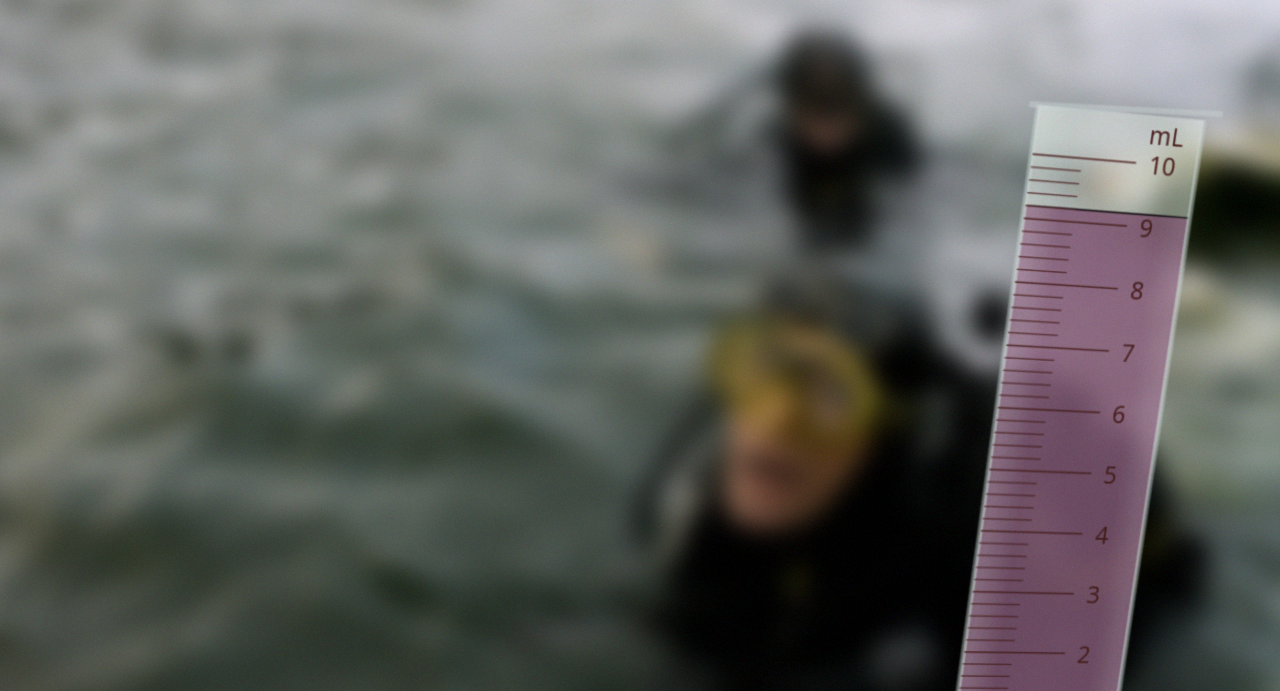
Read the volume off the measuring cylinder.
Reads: 9.2 mL
